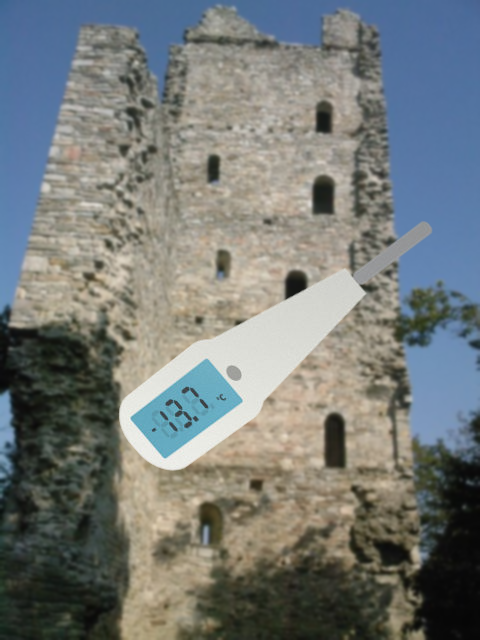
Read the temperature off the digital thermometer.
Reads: -13.7 °C
